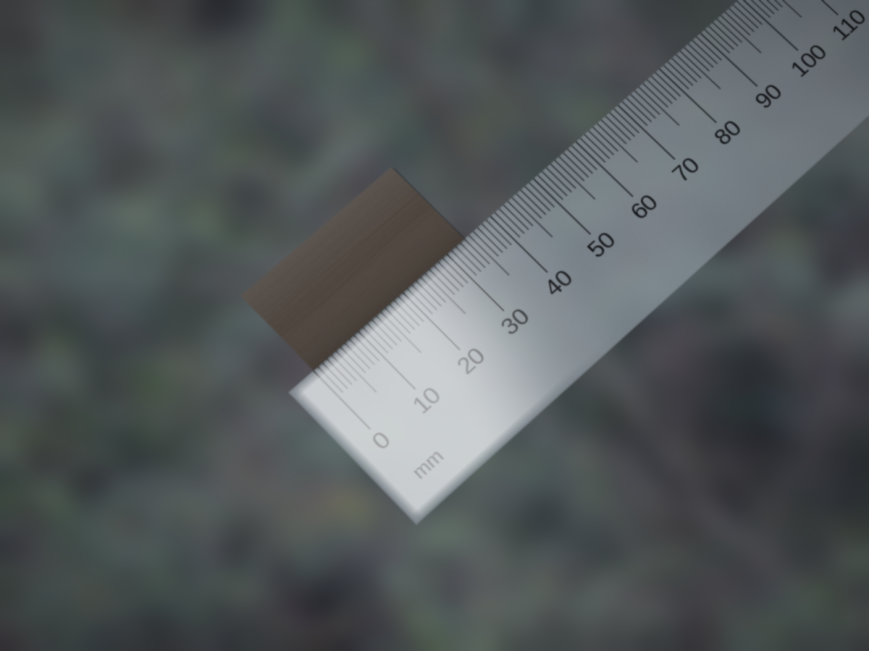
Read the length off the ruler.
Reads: 34 mm
